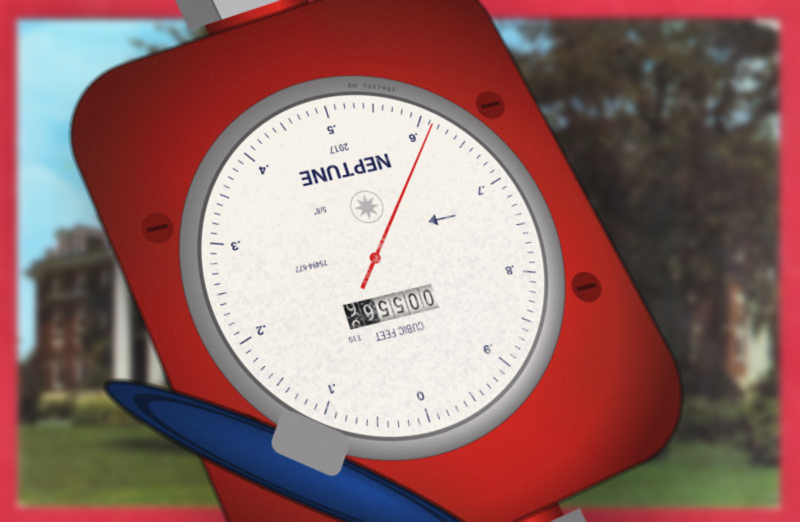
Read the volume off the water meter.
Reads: 5565.61 ft³
